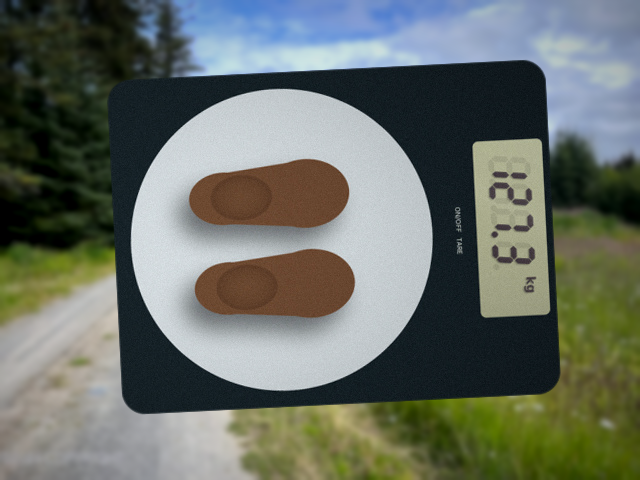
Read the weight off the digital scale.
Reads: 127.3 kg
